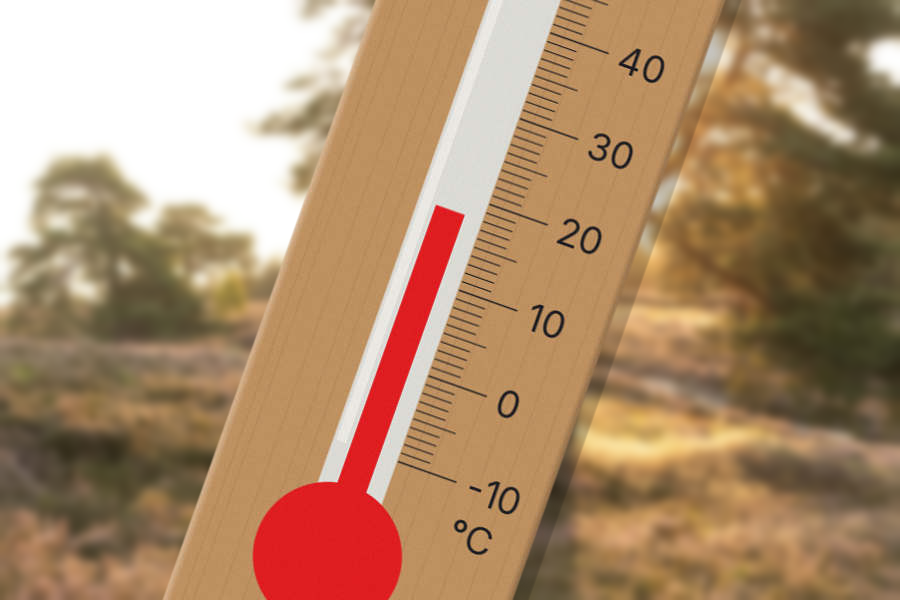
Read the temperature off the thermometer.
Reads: 18 °C
